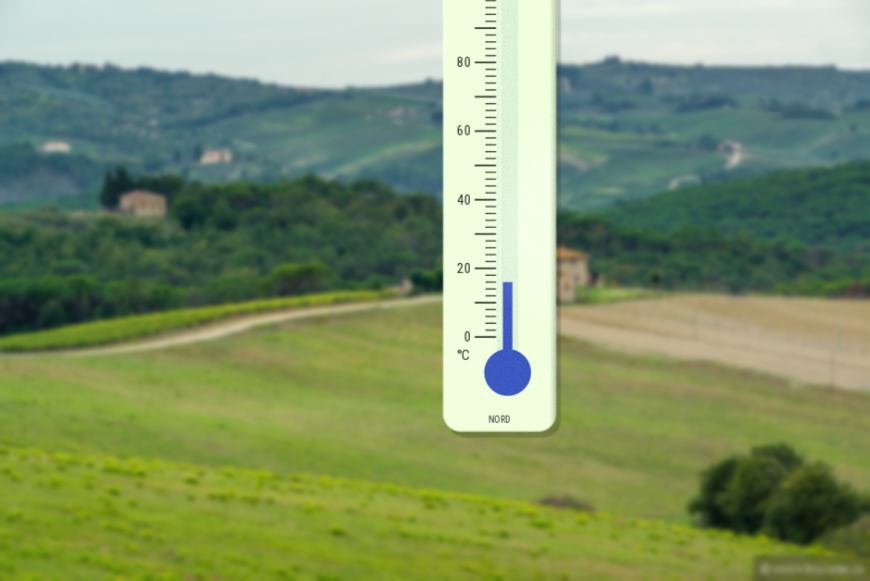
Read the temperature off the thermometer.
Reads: 16 °C
